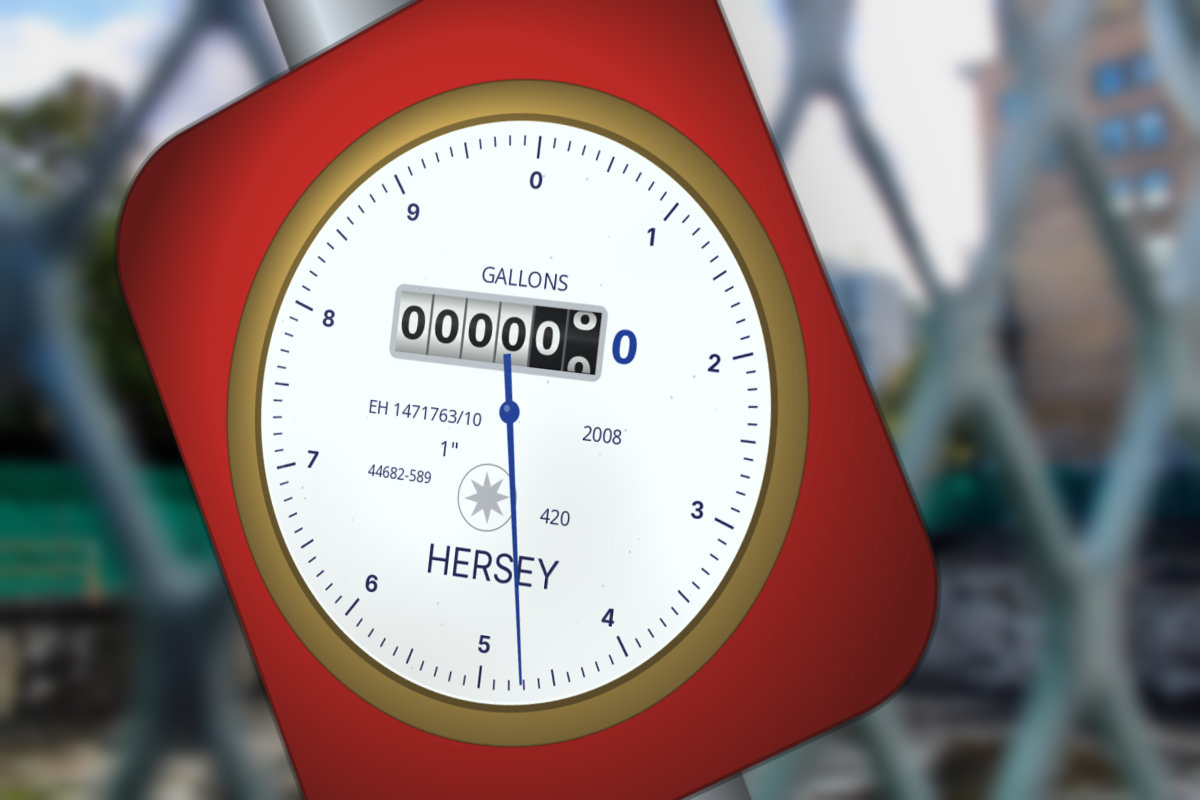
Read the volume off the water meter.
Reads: 84.7 gal
